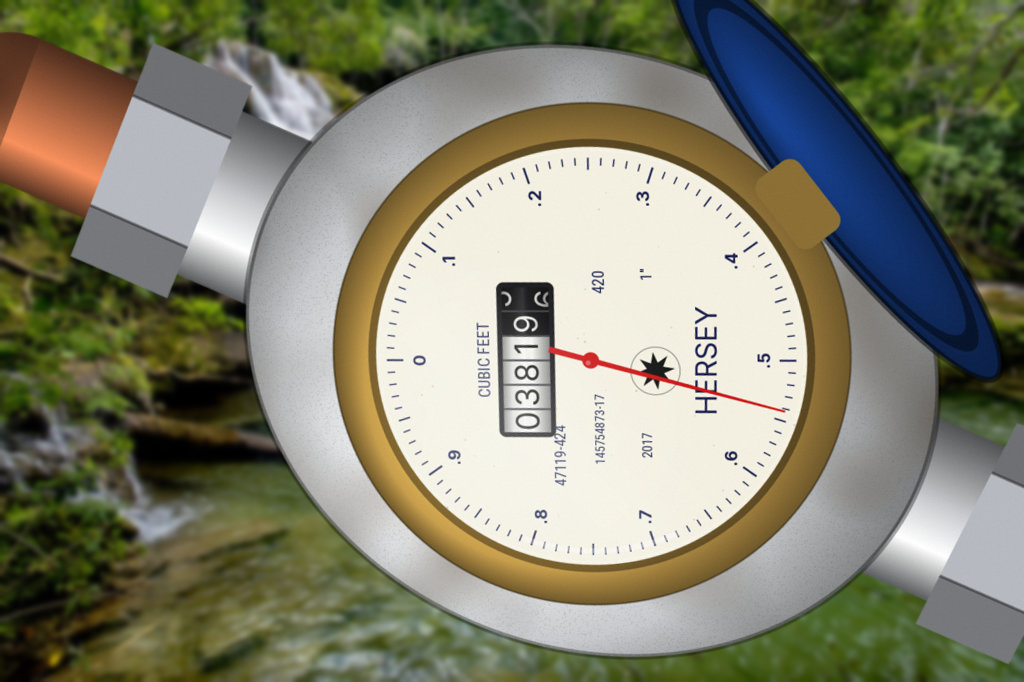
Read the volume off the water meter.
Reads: 38195.54 ft³
